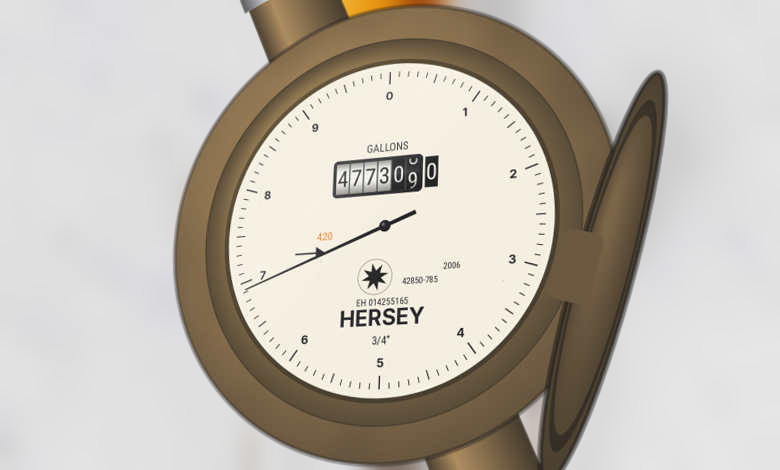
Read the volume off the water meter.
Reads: 4773086.9 gal
